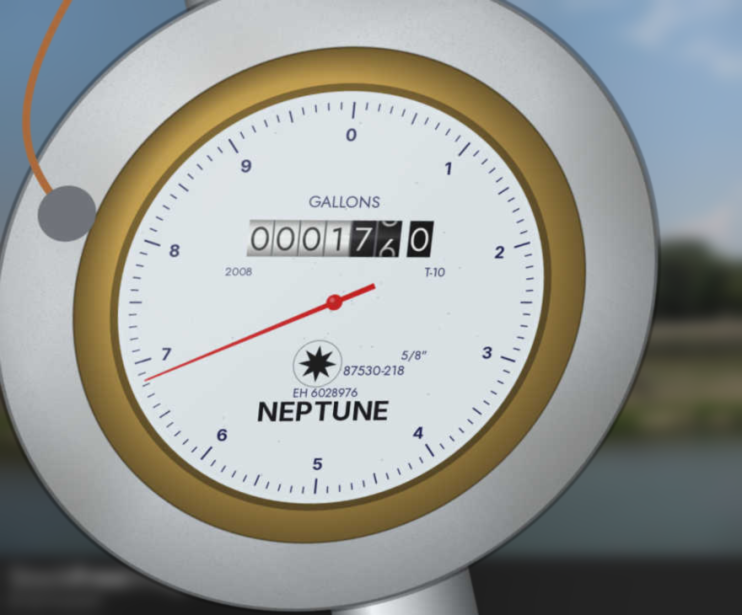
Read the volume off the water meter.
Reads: 1756.8 gal
